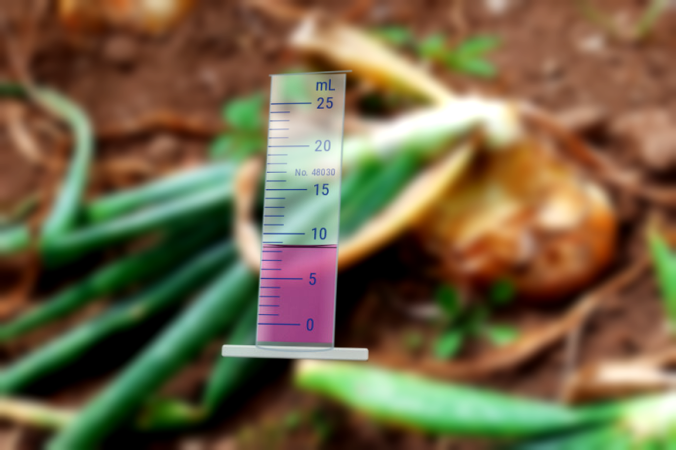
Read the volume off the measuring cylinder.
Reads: 8.5 mL
